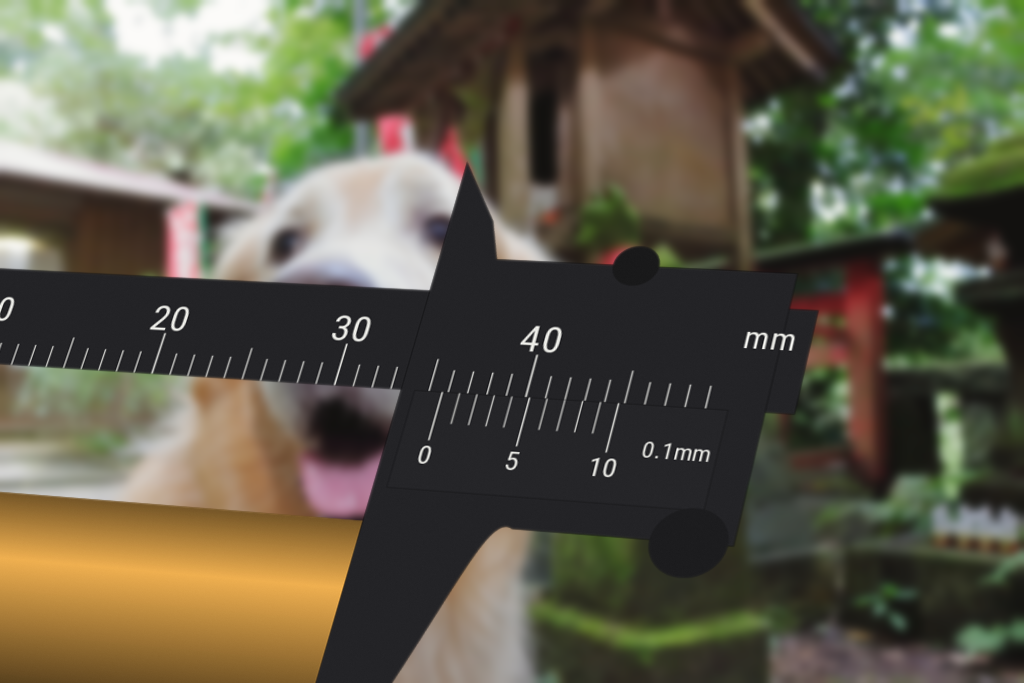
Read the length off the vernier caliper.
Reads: 35.7 mm
